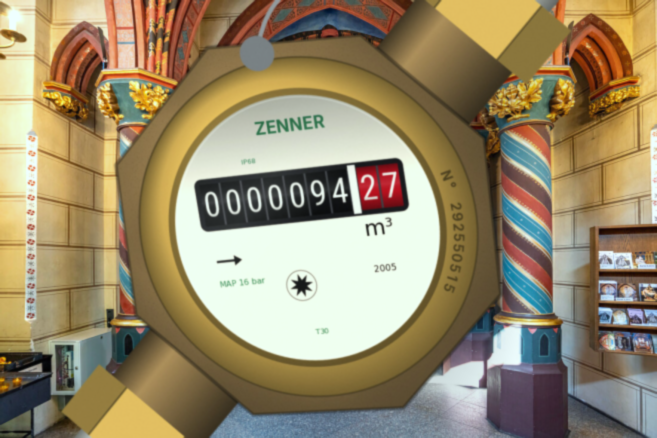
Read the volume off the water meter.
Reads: 94.27 m³
